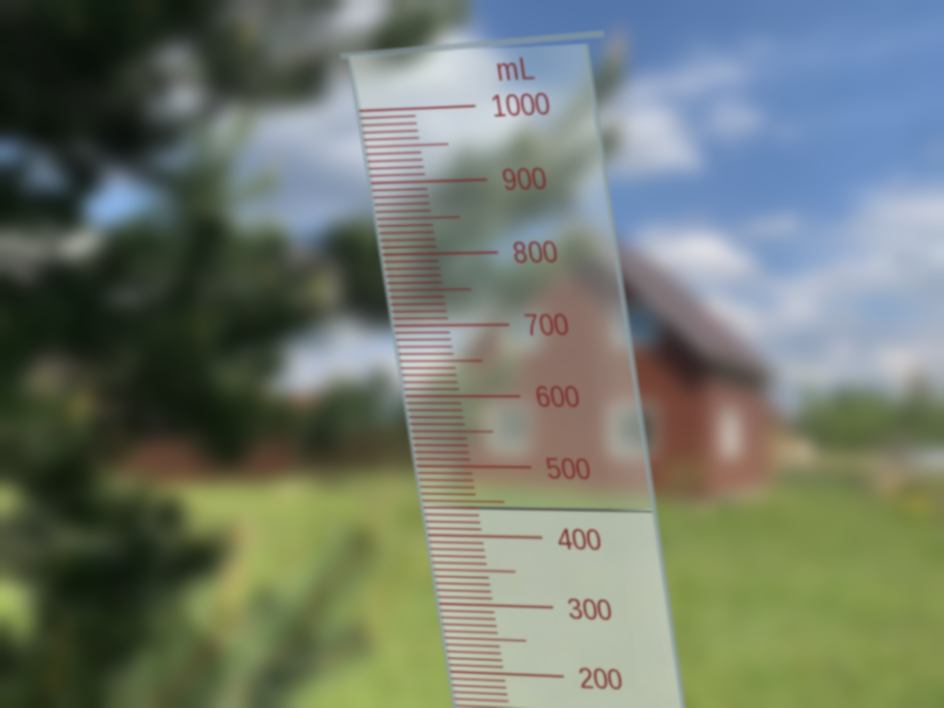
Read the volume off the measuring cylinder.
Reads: 440 mL
